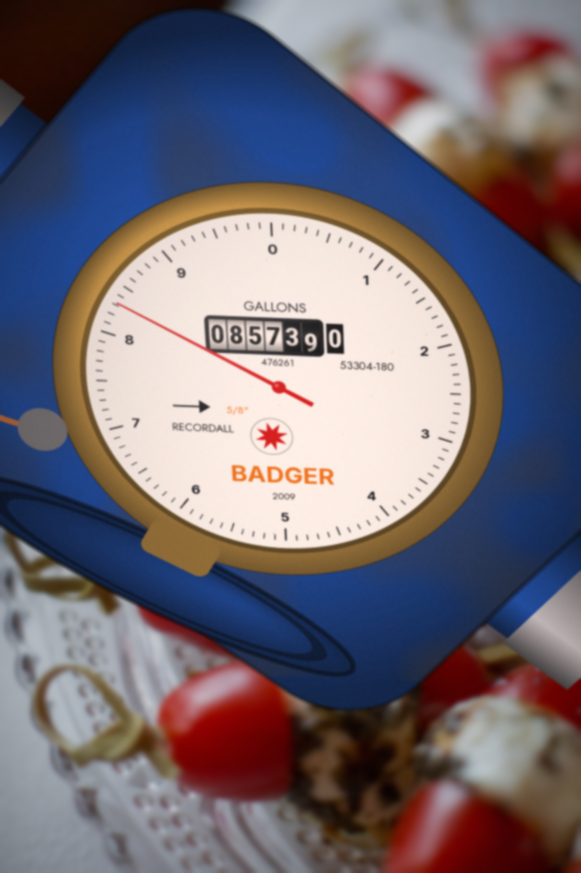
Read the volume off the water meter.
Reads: 857388.3 gal
